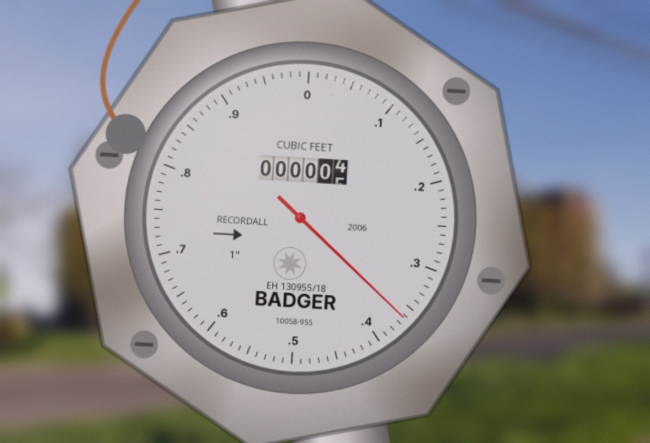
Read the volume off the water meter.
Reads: 4.36 ft³
